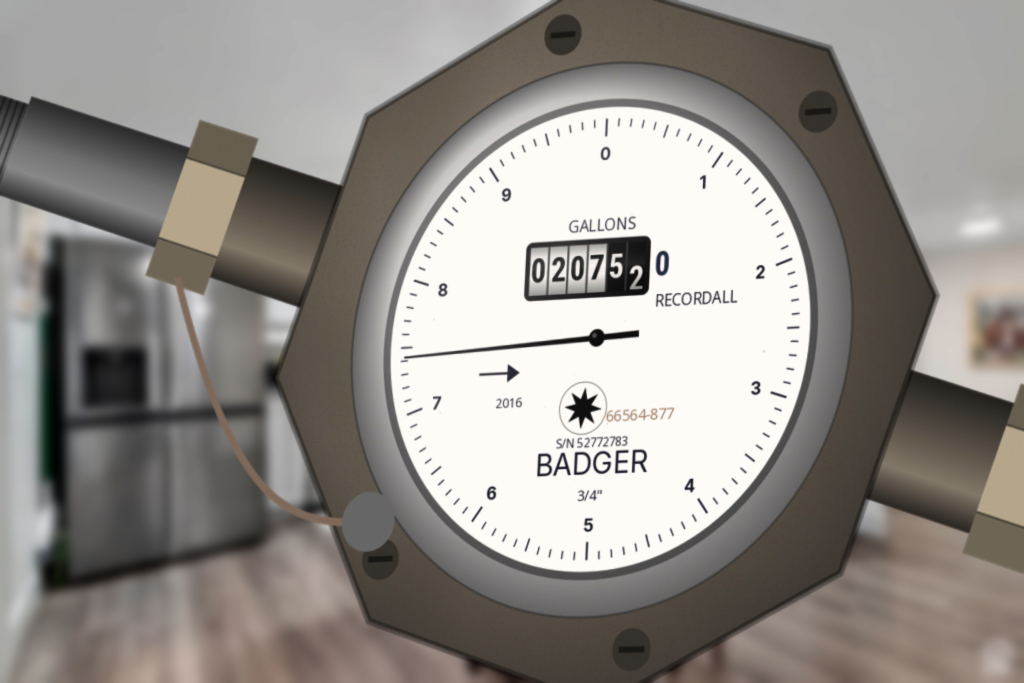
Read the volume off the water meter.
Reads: 207517.4 gal
